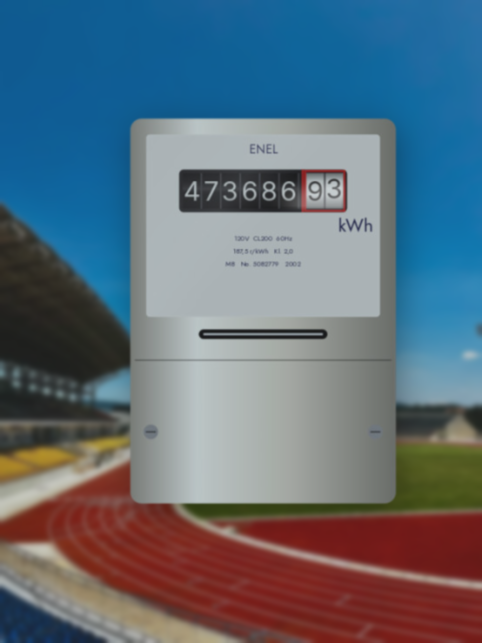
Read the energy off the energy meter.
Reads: 473686.93 kWh
